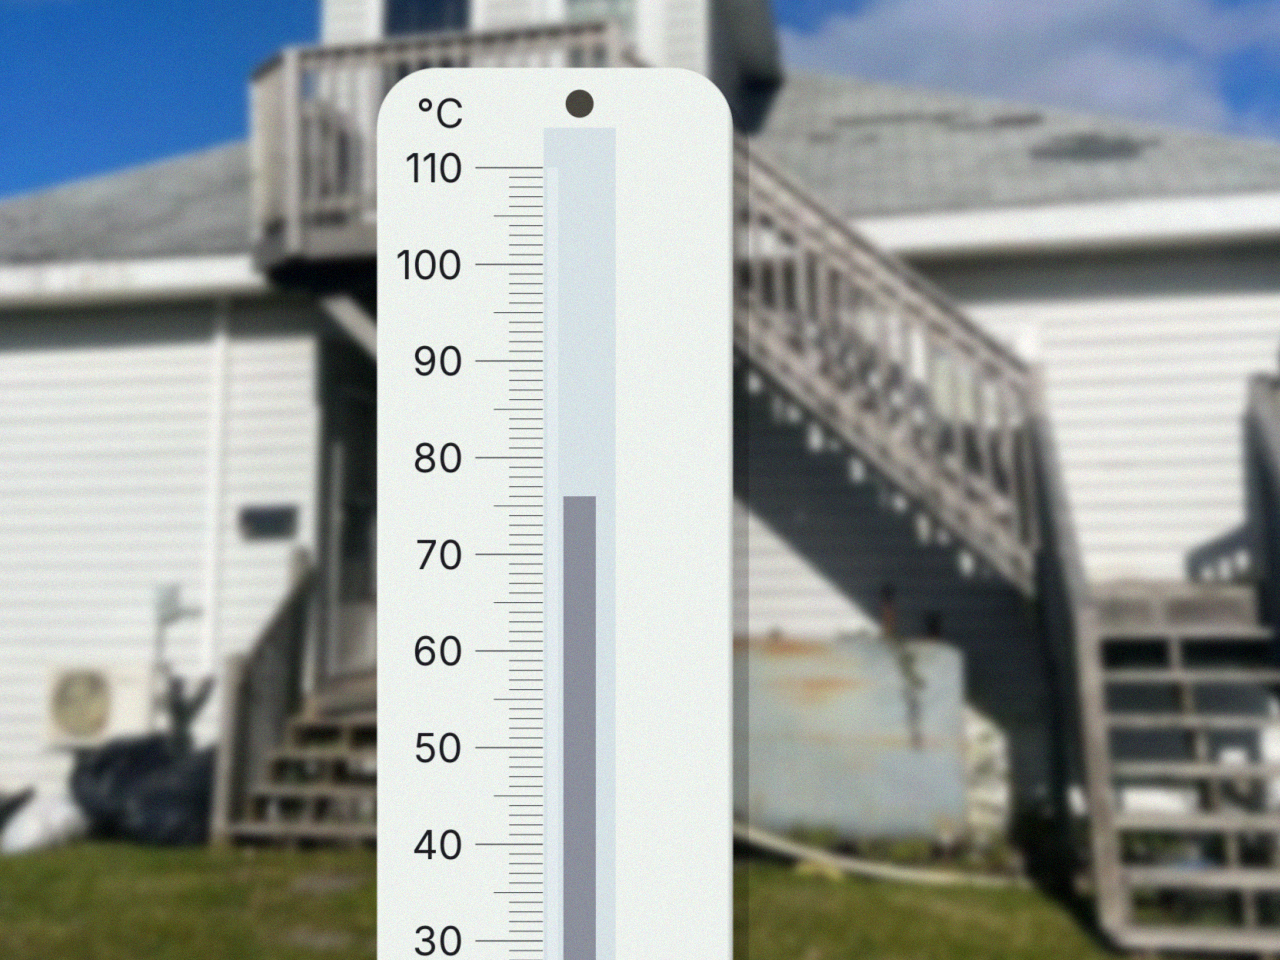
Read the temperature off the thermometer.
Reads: 76 °C
